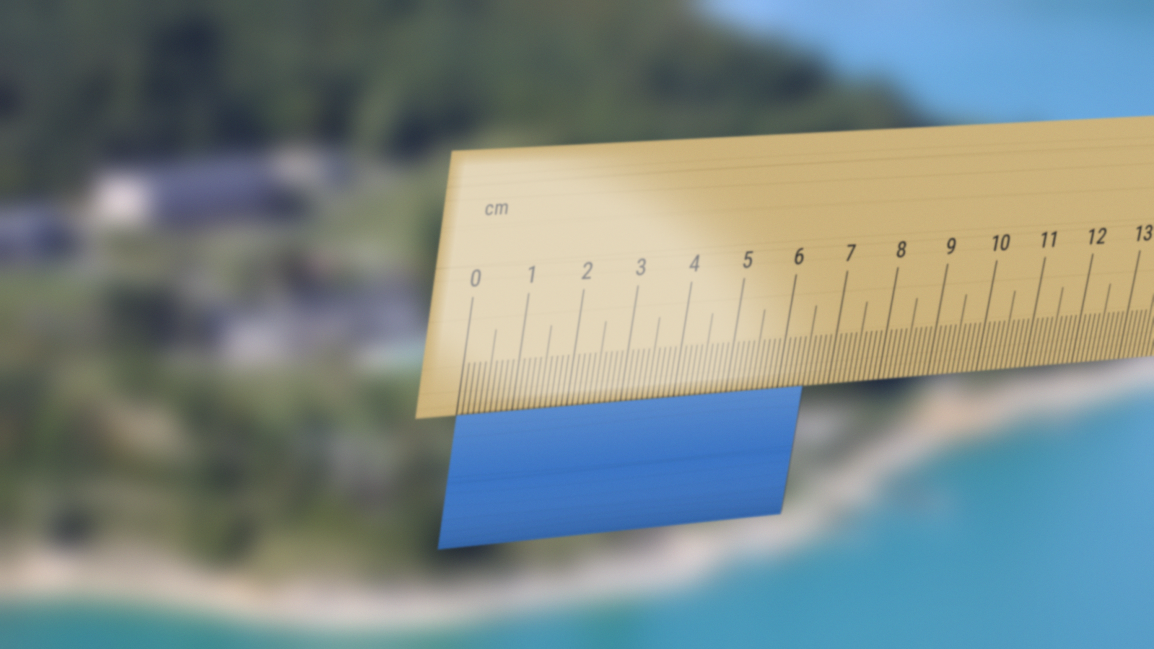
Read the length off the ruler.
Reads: 6.5 cm
